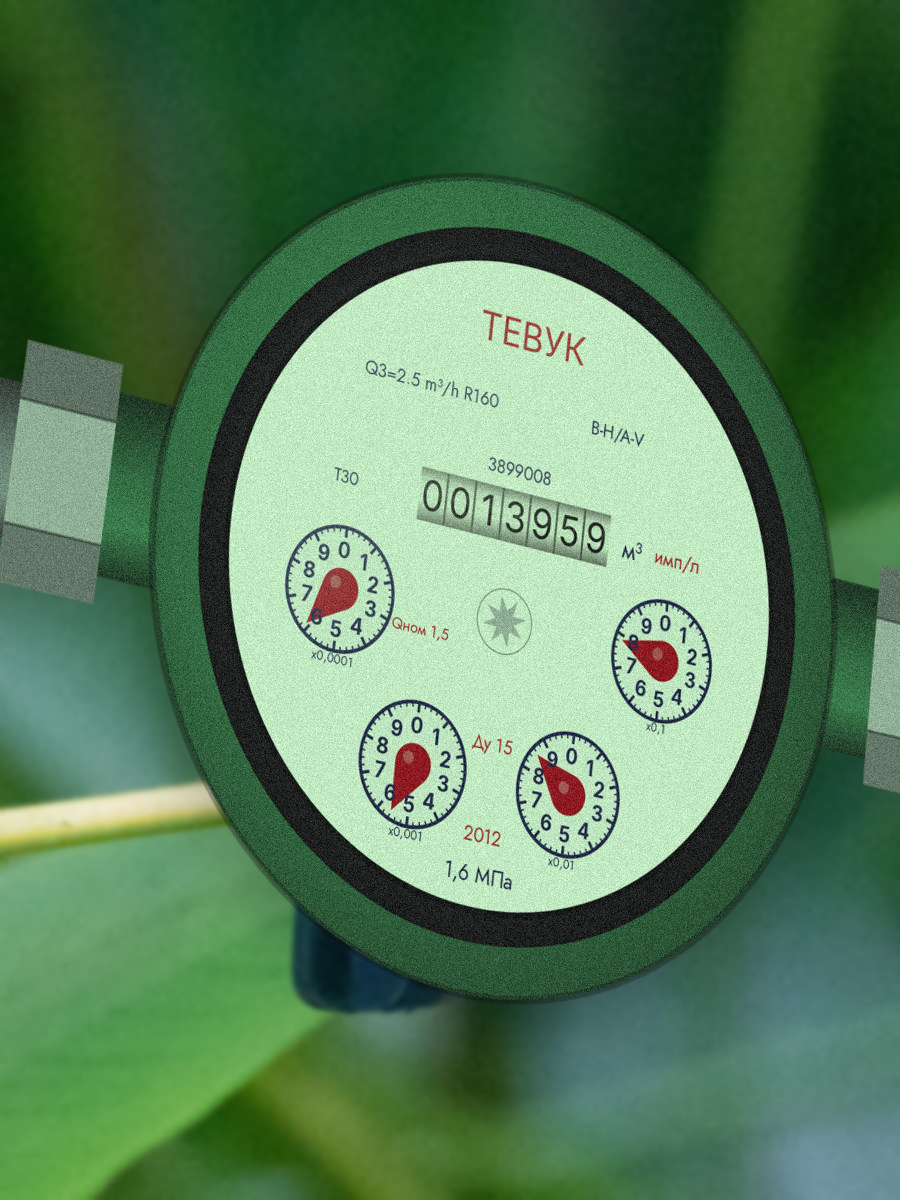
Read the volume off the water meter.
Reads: 13959.7856 m³
